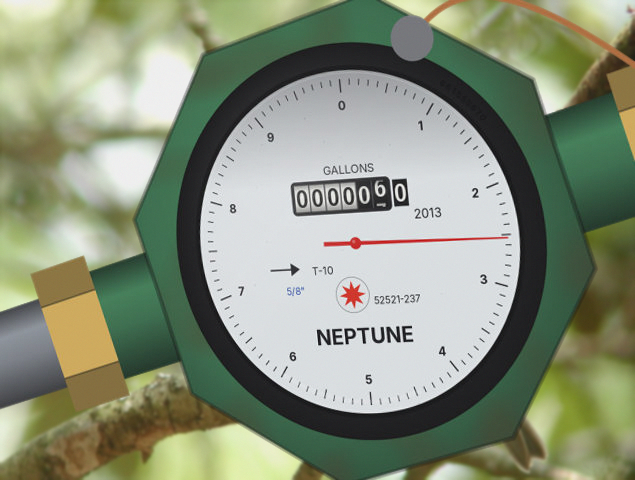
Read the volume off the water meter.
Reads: 62.5 gal
